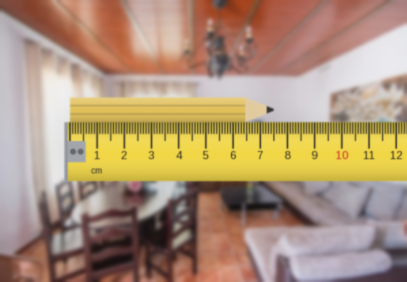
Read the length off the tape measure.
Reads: 7.5 cm
